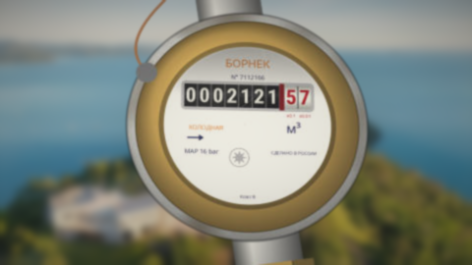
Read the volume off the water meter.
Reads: 2121.57 m³
